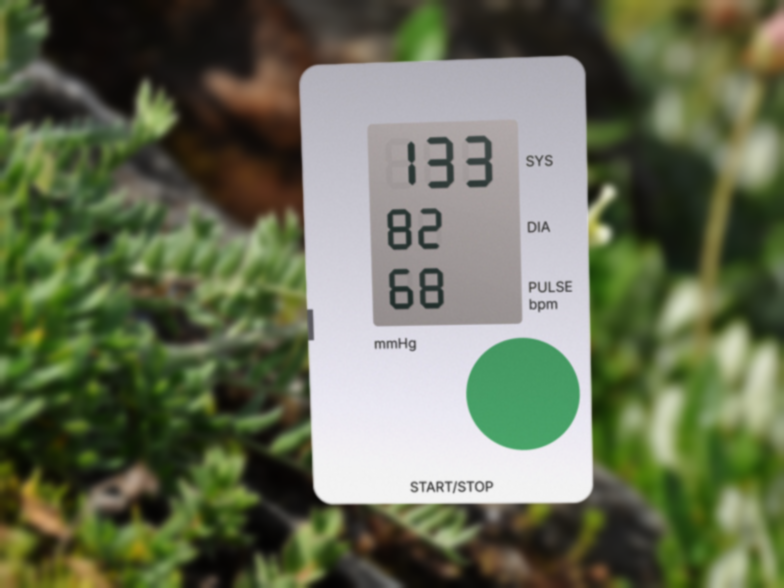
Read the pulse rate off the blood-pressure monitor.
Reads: 68 bpm
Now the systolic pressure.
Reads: 133 mmHg
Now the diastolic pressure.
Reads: 82 mmHg
